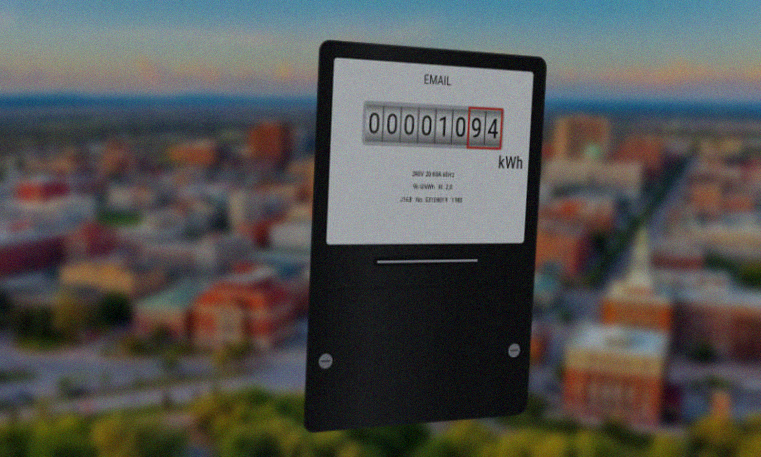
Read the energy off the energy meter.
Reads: 10.94 kWh
